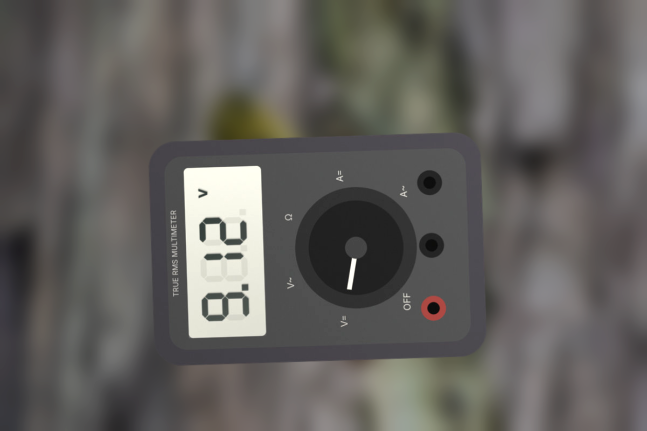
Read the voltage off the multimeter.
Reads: 9.12 V
